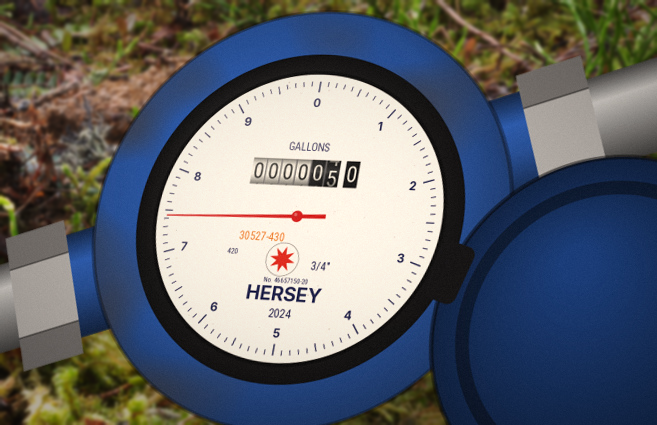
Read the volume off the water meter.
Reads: 47.4 gal
